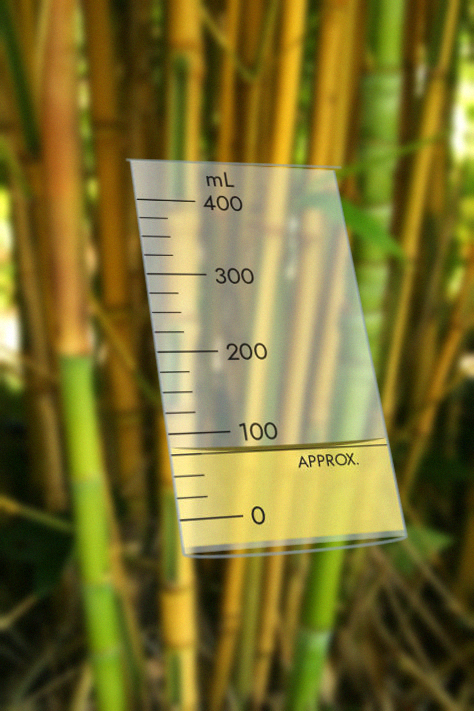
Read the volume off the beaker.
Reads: 75 mL
